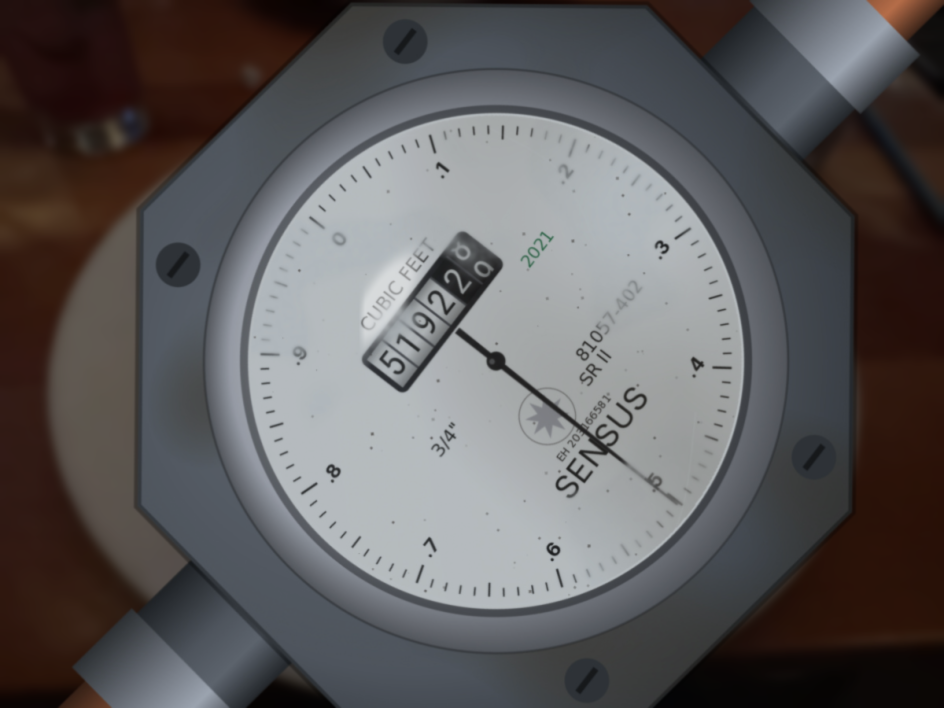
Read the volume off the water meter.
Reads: 519228.50 ft³
